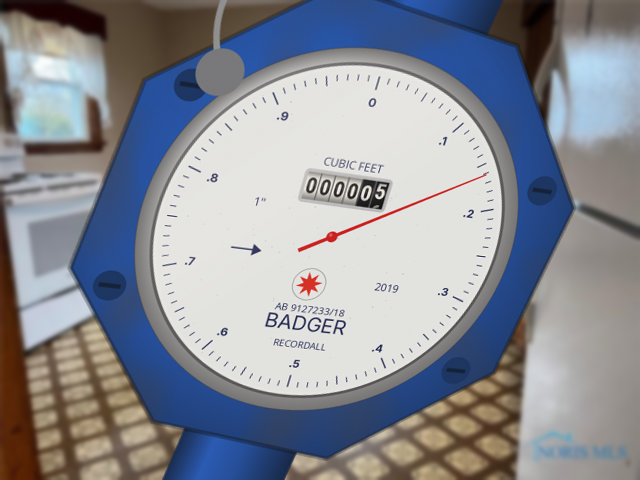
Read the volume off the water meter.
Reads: 5.16 ft³
